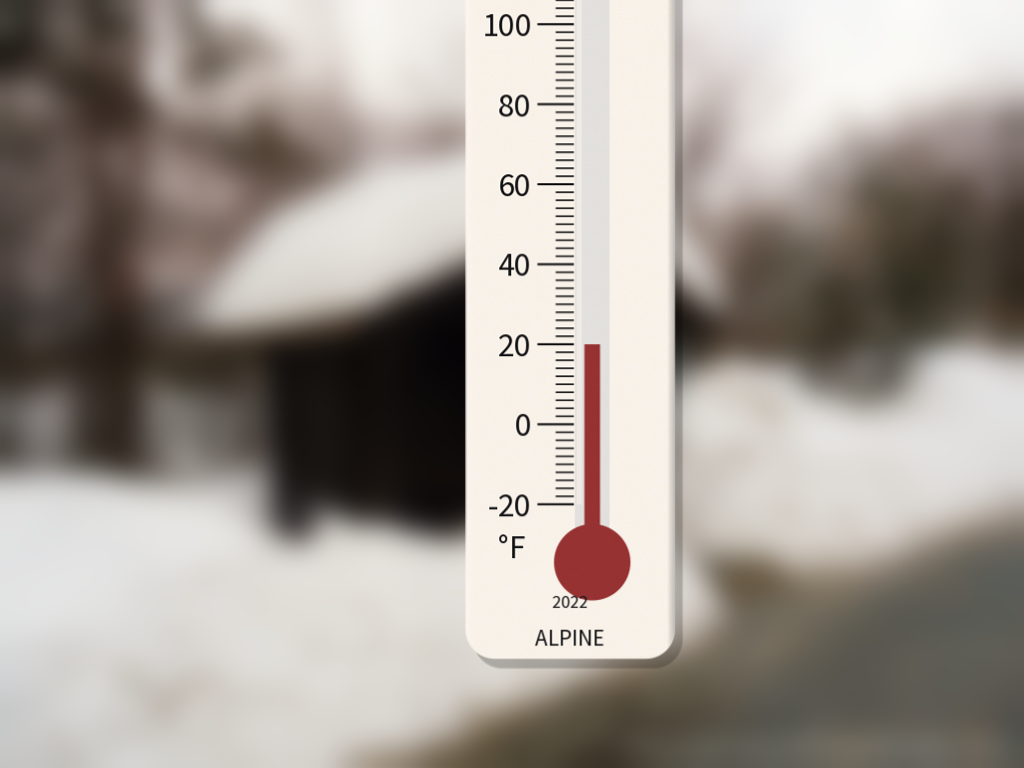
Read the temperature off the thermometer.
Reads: 20 °F
